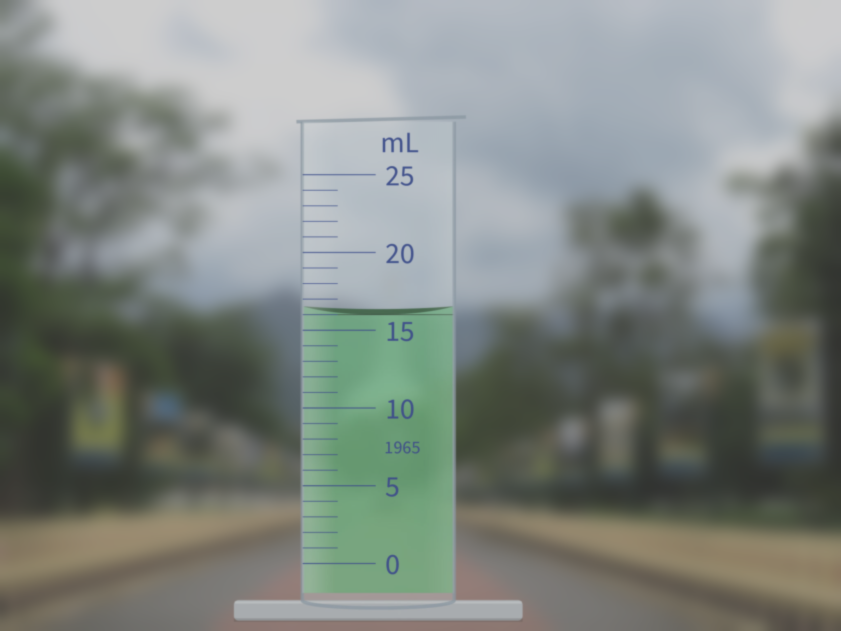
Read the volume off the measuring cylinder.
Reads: 16 mL
